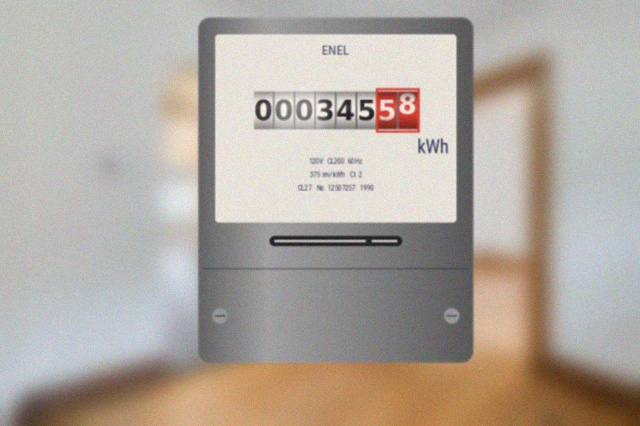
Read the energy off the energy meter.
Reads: 345.58 kWh
